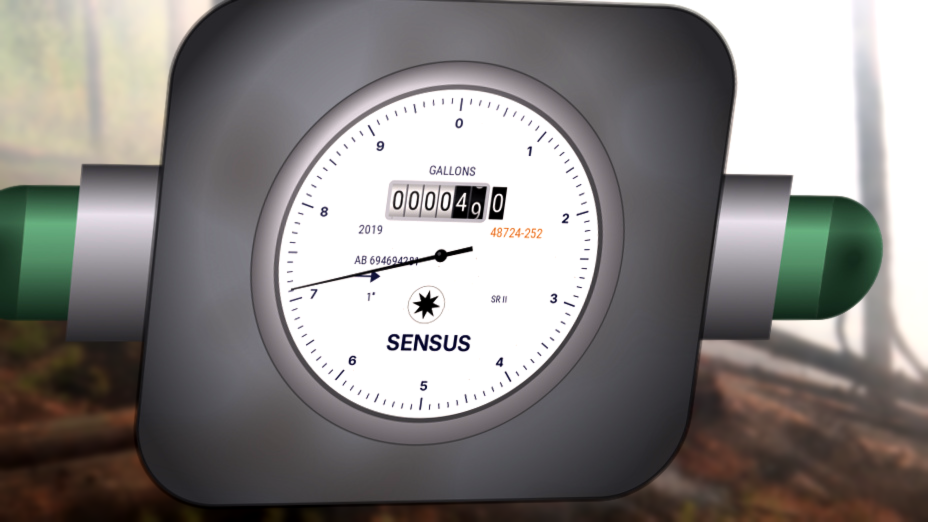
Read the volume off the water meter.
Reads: 487.1 gal
